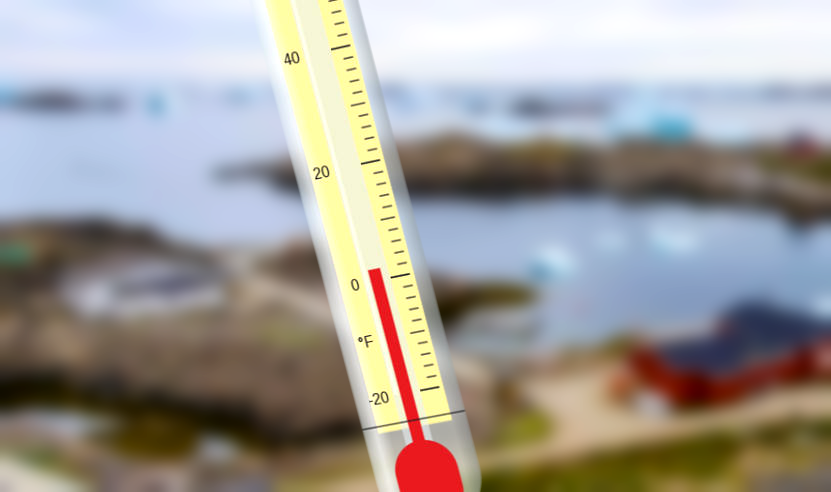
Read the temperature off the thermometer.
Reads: 2 °F
